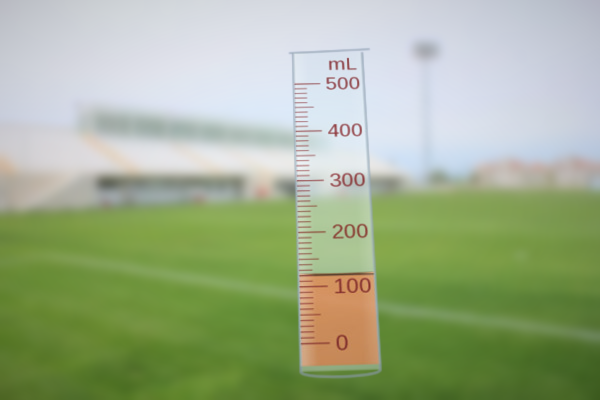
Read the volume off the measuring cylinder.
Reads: 120 mL
